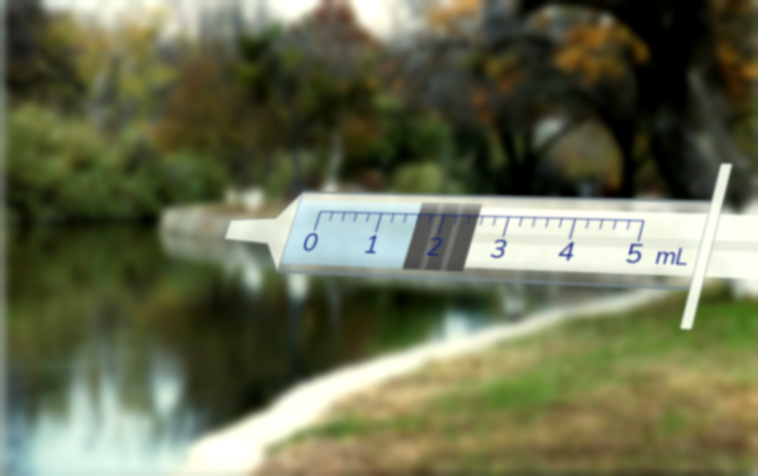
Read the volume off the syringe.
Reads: 1.6 mL
